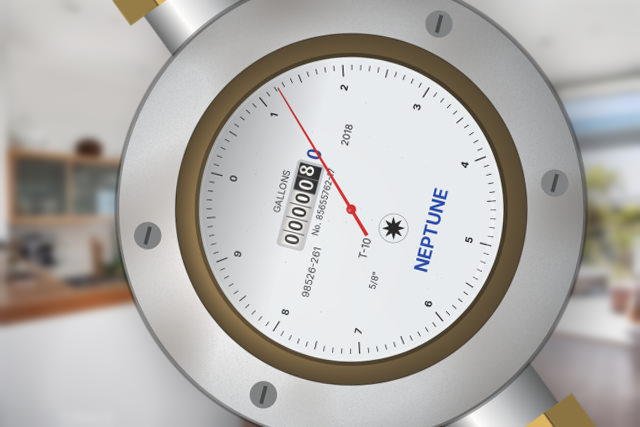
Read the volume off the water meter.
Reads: 81.2 gal
